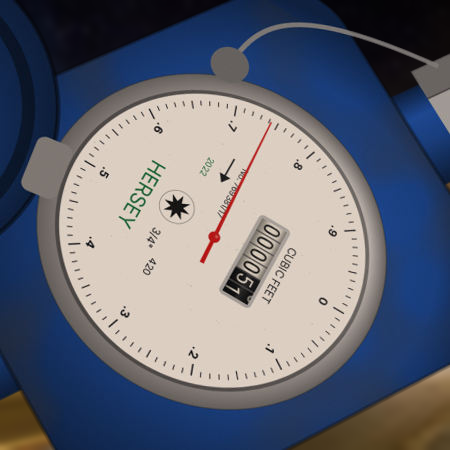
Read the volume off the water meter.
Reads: 50.74 ft³
